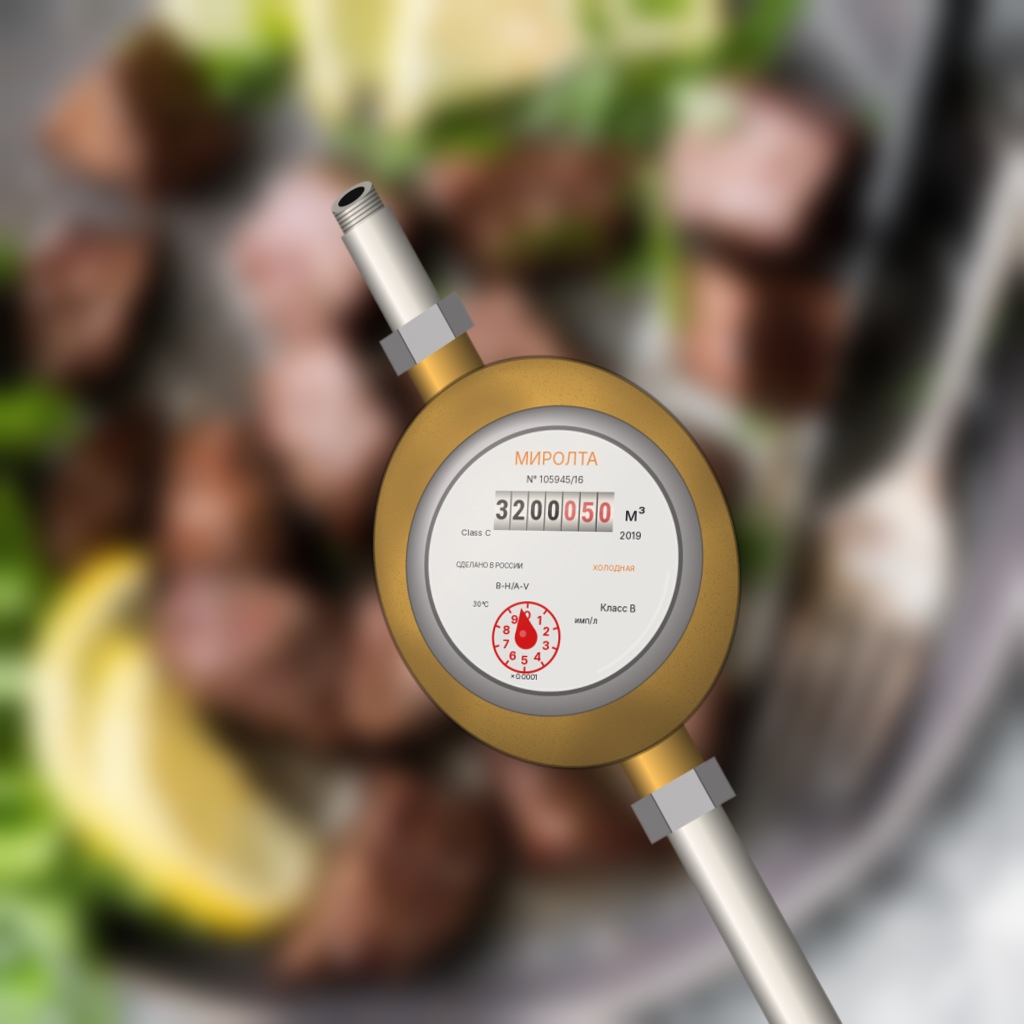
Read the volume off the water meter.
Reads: 3200.0499 m³
